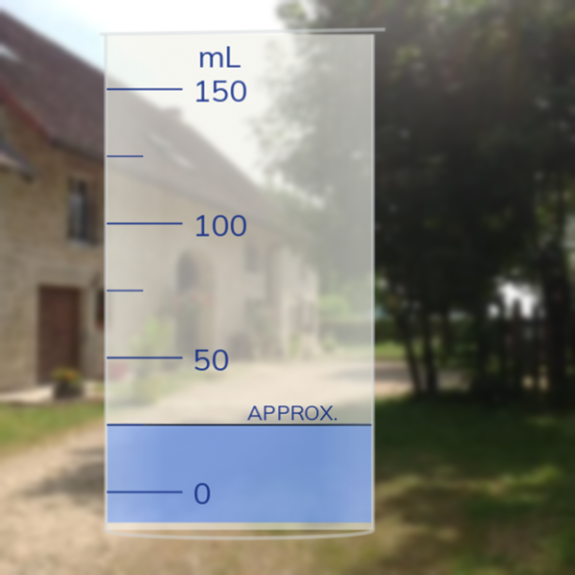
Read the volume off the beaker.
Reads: 25 mL
